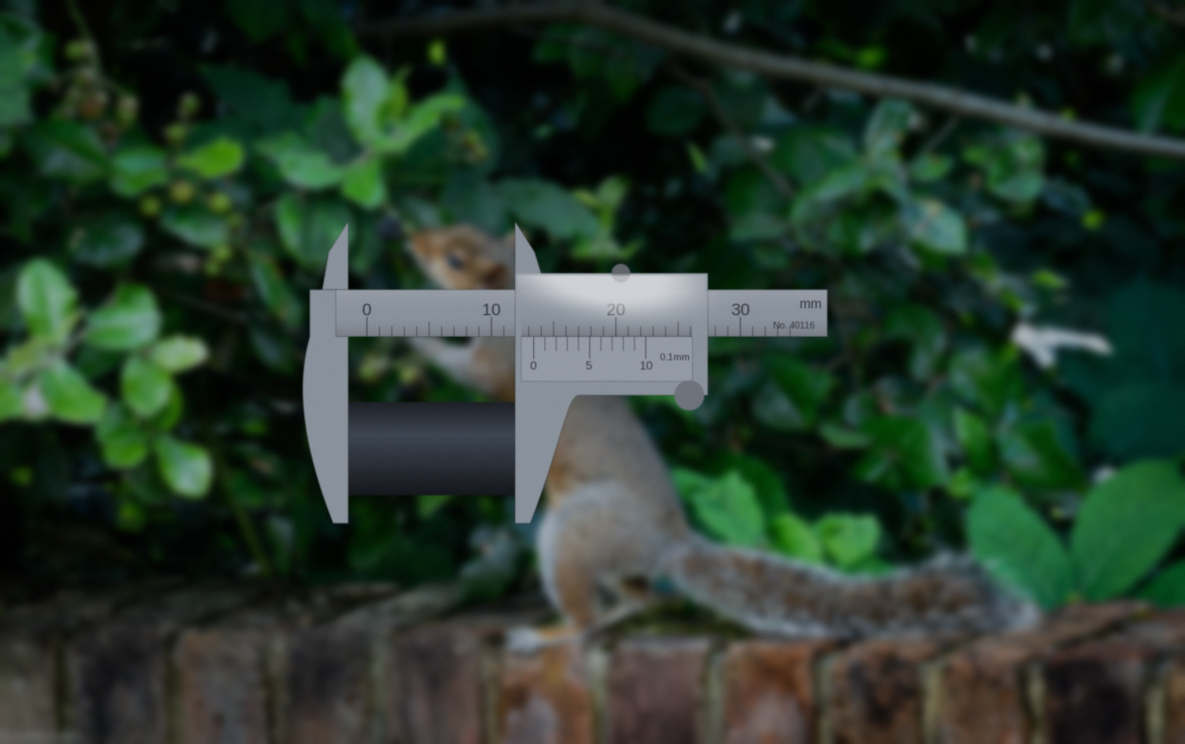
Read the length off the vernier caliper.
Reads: 13.4 mm
